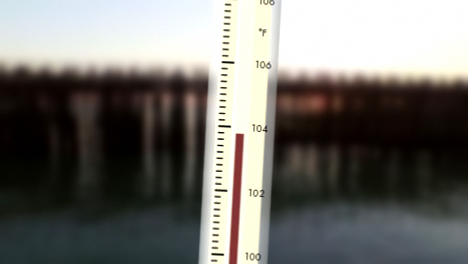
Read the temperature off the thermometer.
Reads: 103.8 °F
